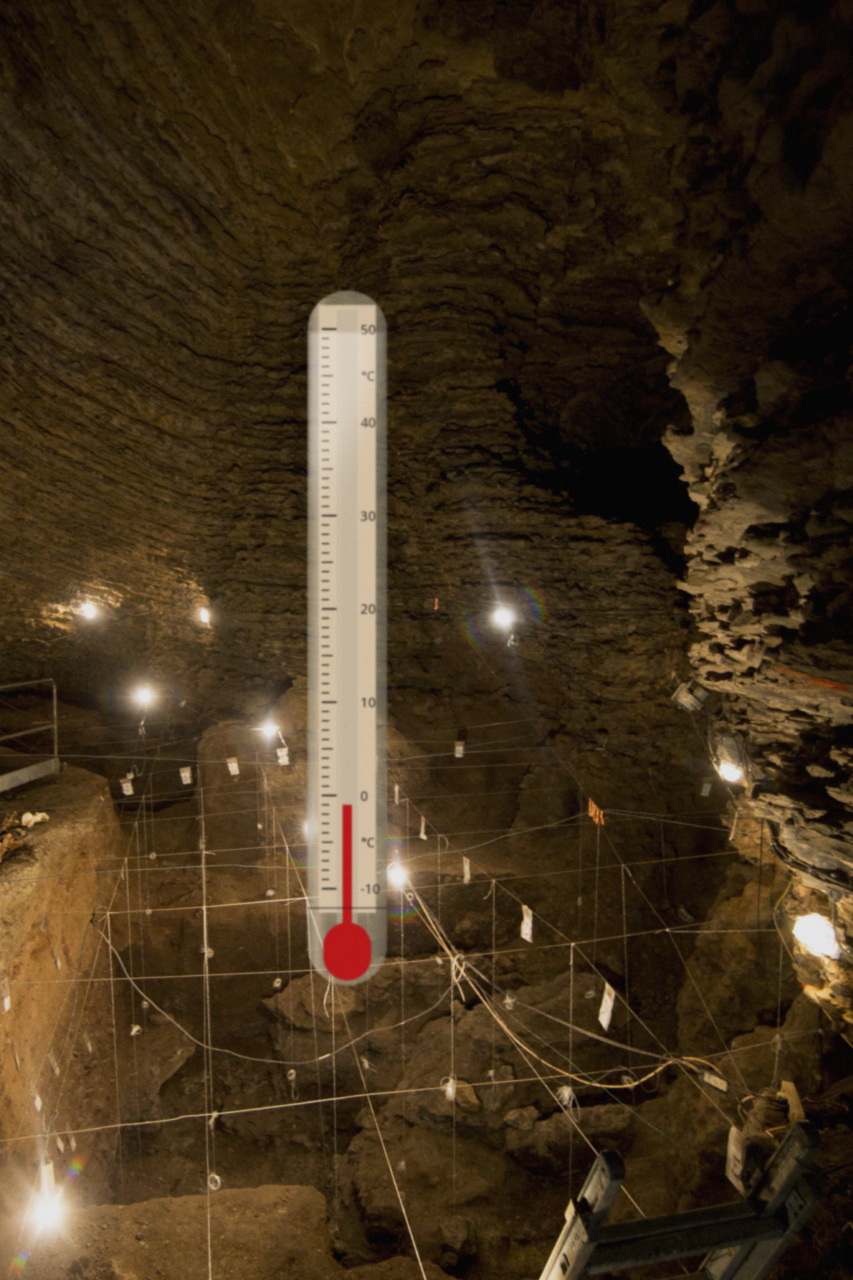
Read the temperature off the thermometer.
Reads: -1 °C
